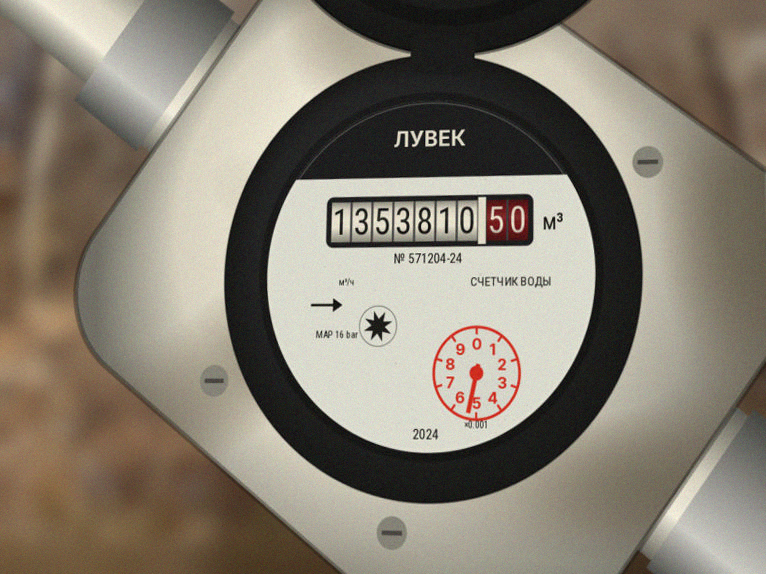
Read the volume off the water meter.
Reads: 1353810.505 m³
